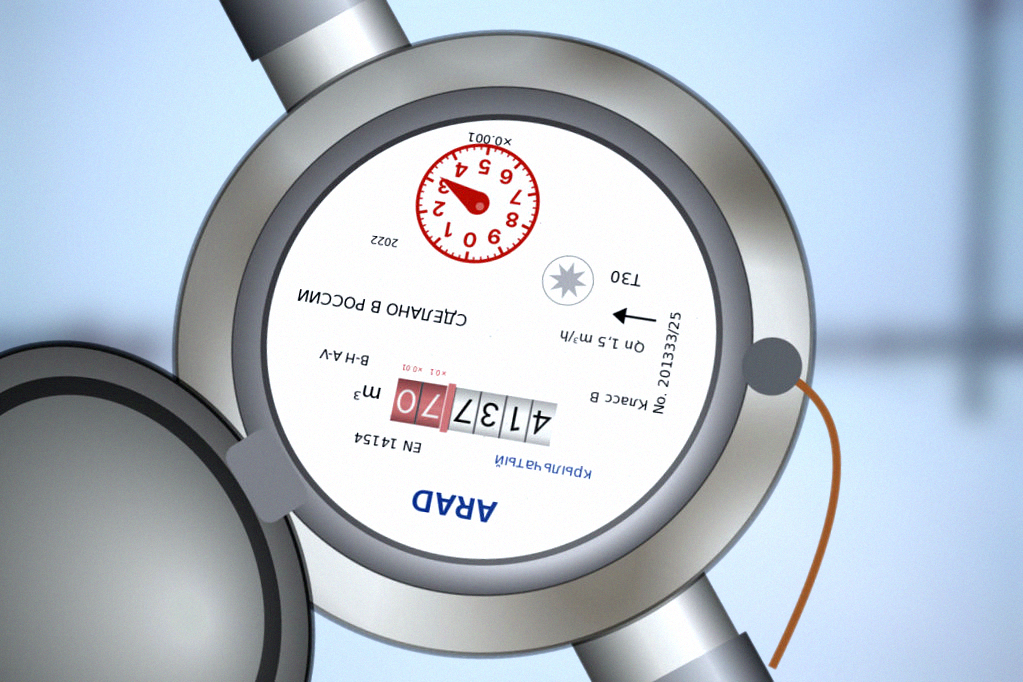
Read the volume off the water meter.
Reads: 4137.703 m³
